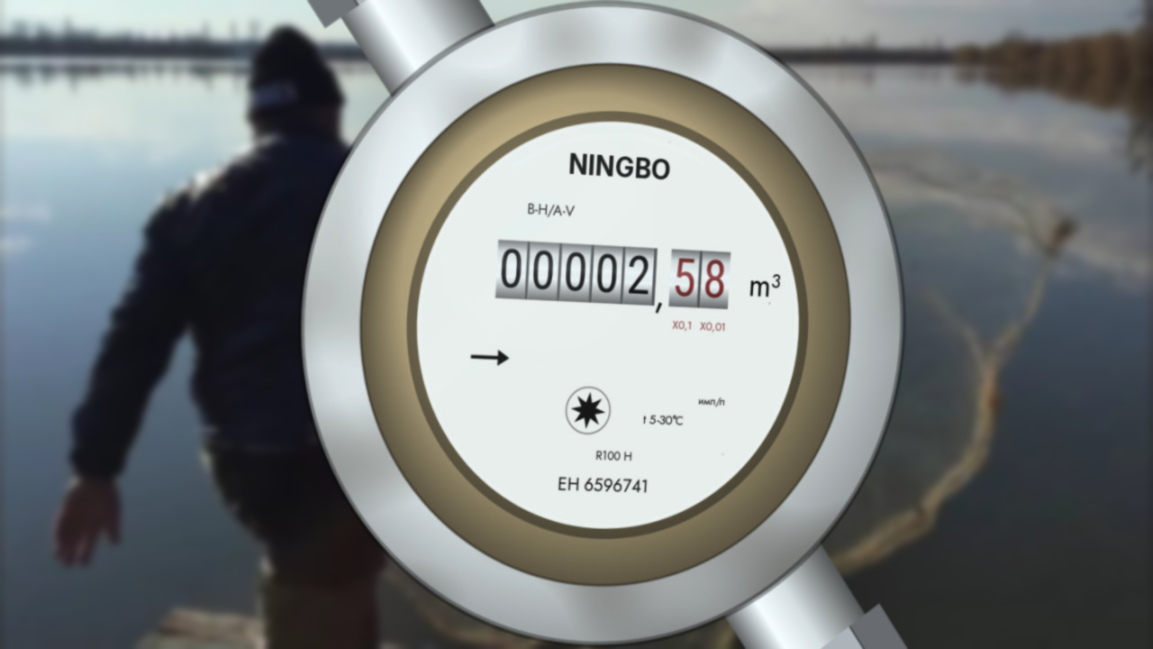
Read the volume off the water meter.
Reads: 2.58 m³
